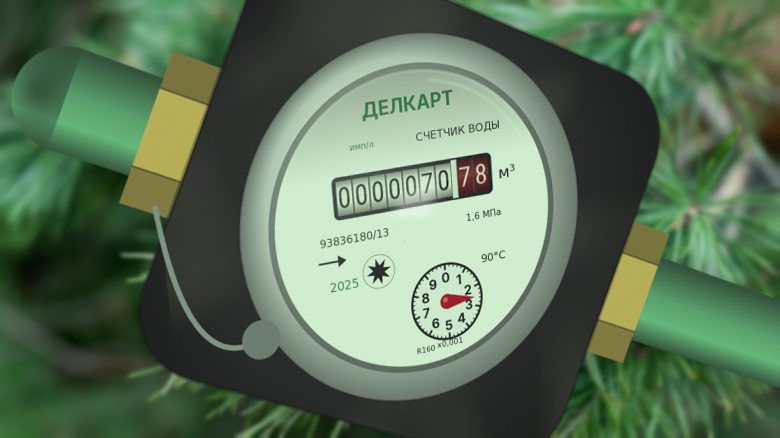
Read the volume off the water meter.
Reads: 70.782 m³
